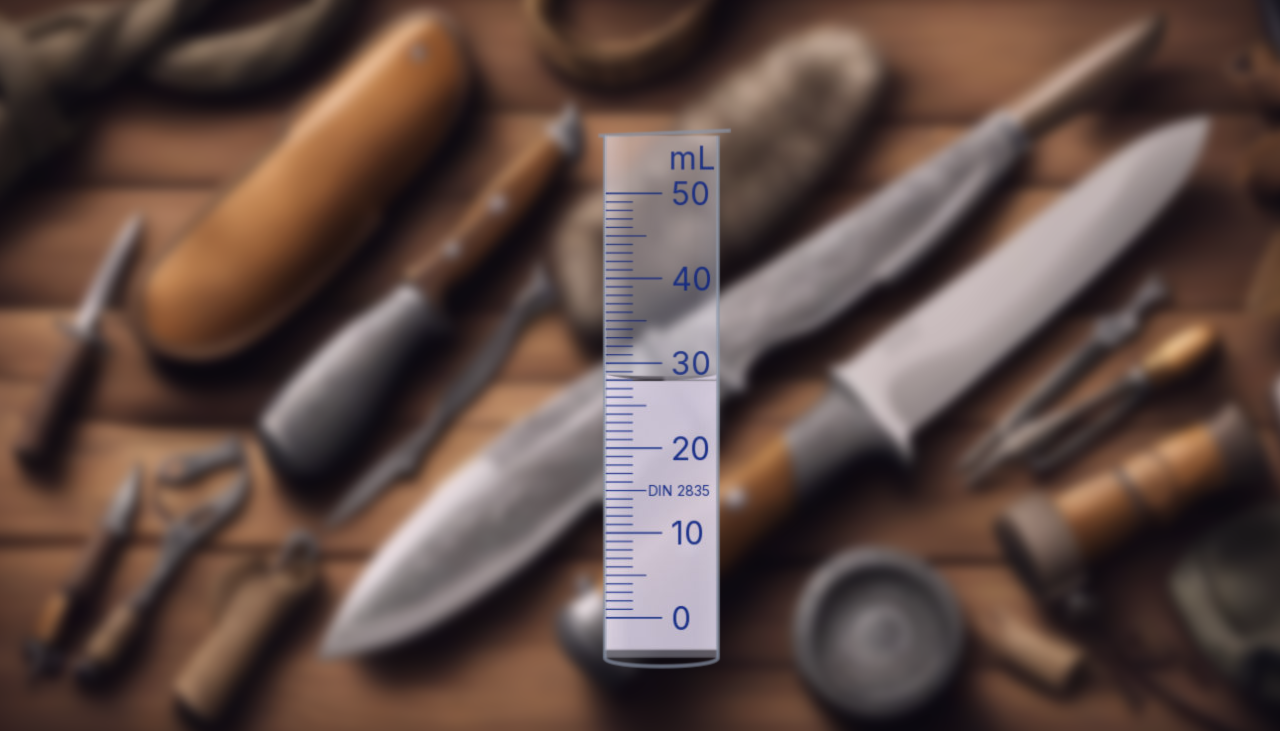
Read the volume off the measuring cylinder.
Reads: 28 mL
